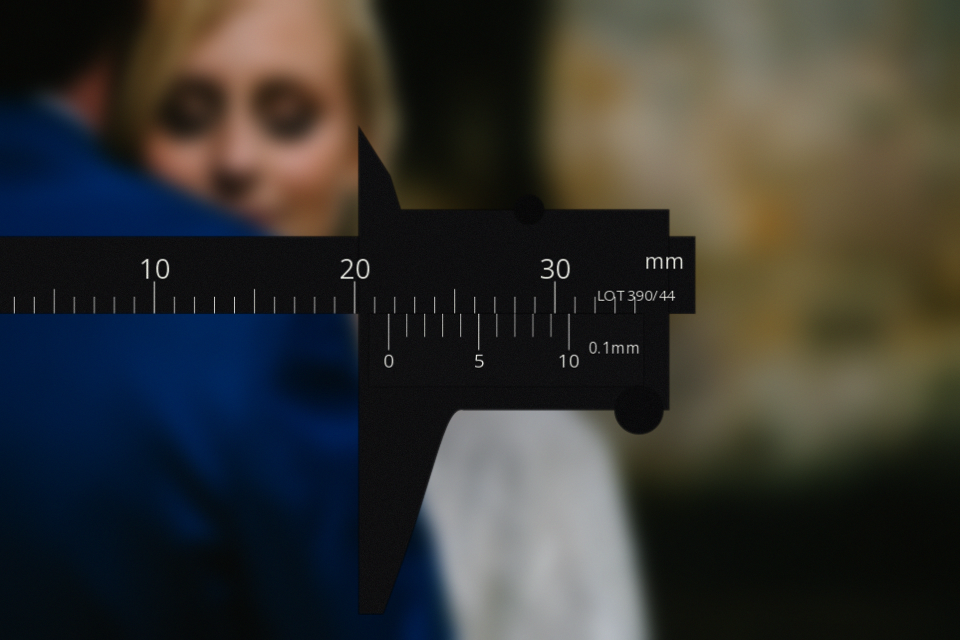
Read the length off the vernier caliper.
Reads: 21.7 mm
